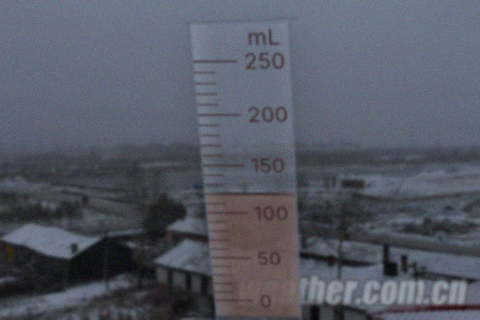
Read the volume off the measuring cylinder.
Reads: 120 mL
